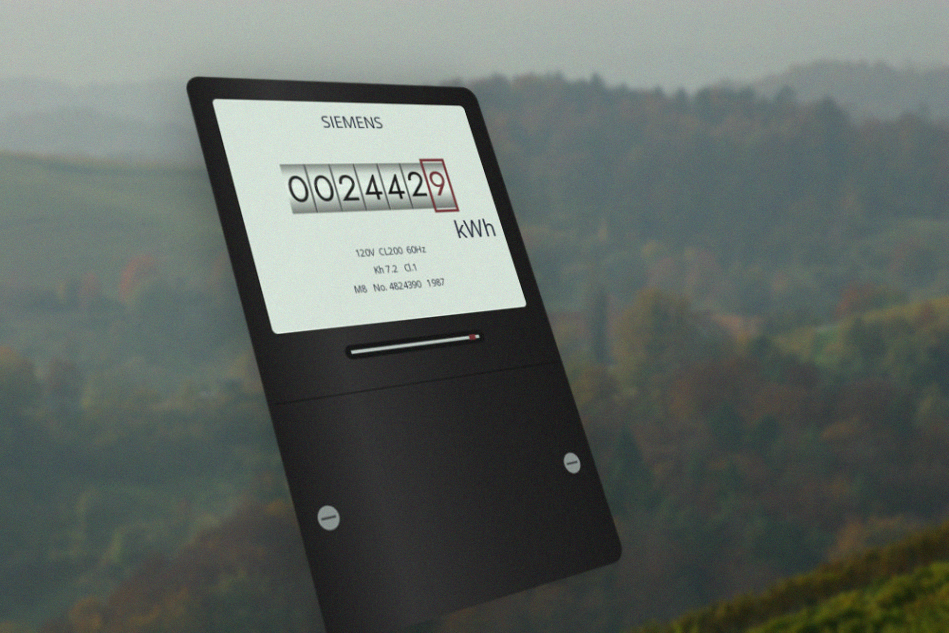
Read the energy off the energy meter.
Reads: 2442.9 kWh
